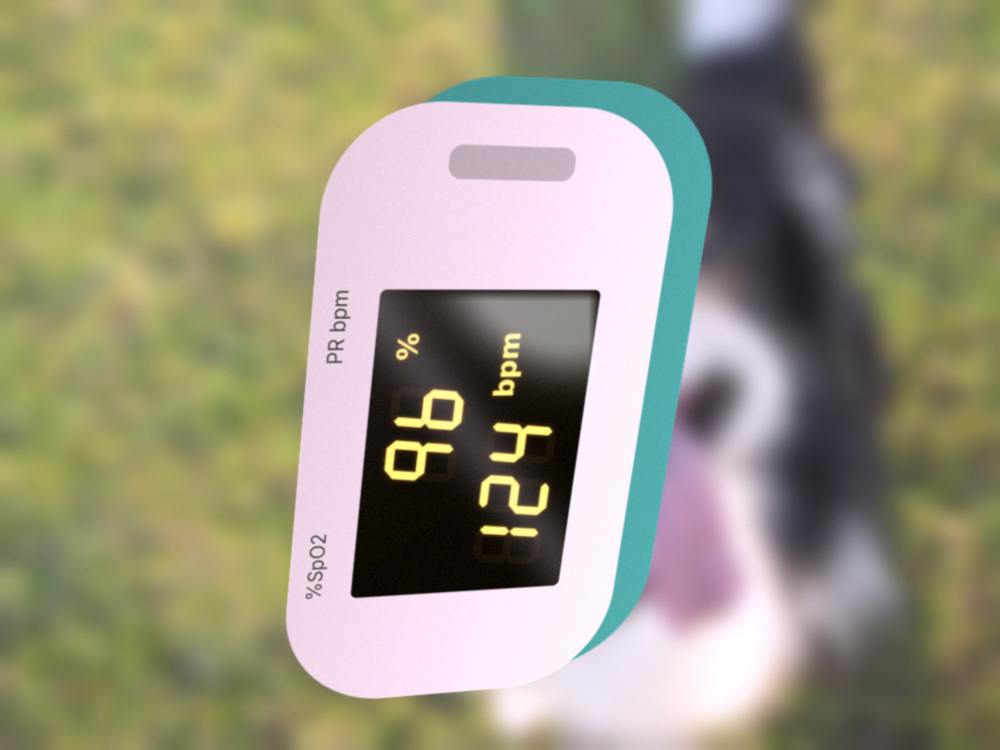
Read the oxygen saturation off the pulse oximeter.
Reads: 96 %
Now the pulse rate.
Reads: 124 bpm
